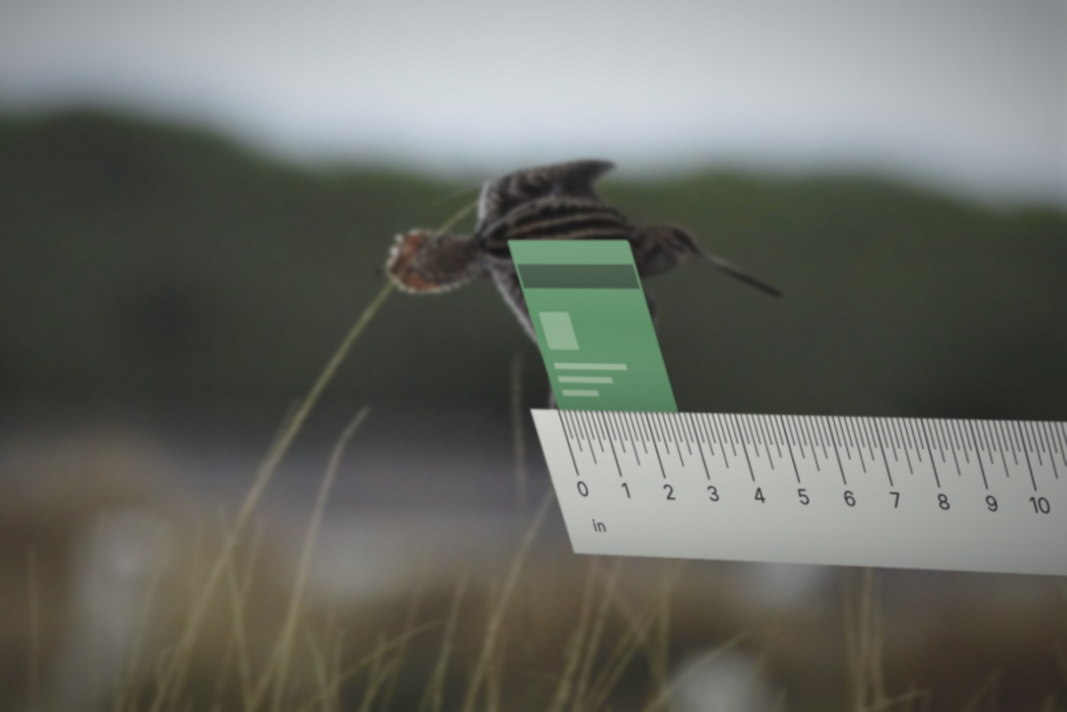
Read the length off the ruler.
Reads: 2.75 in
